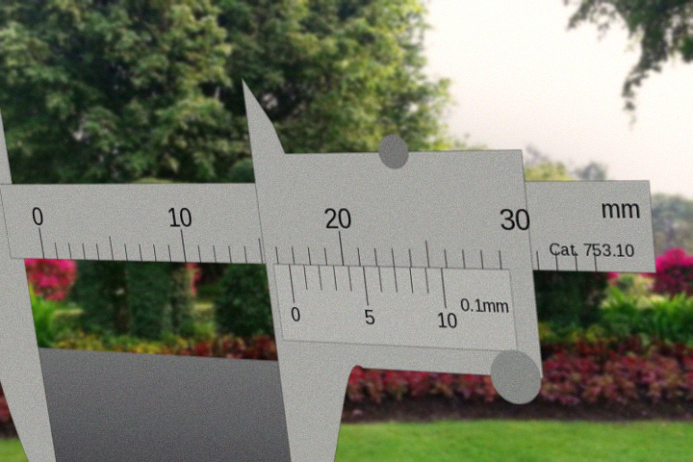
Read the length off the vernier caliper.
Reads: 16.7 mm
